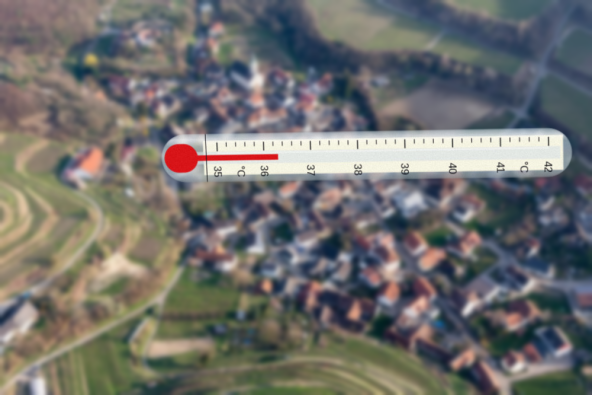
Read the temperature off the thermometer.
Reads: 36.3 °C
